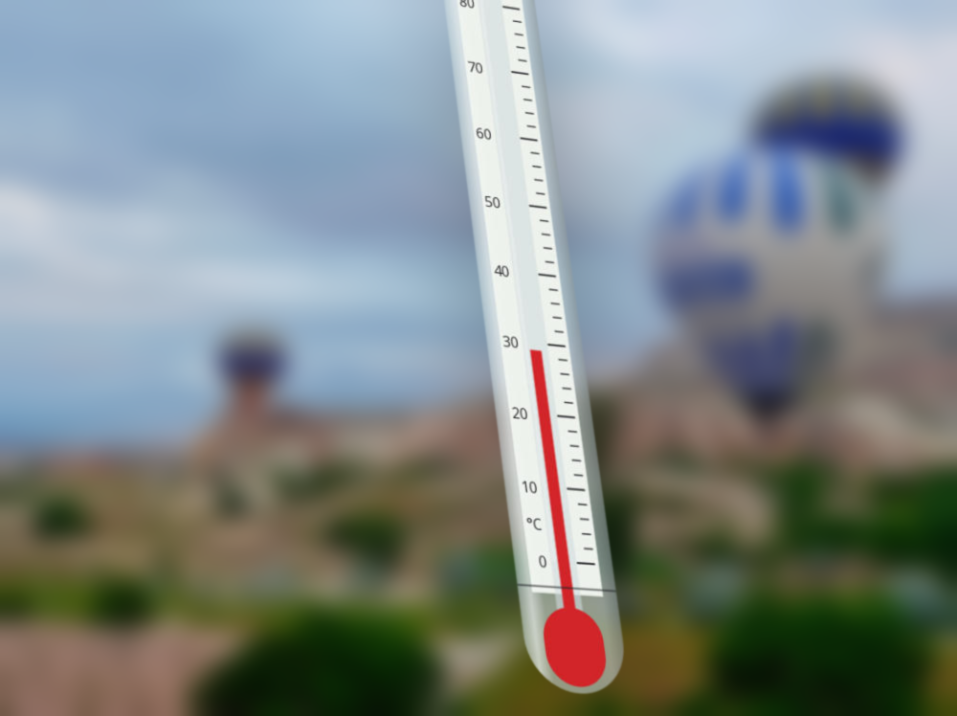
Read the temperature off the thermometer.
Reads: 29 °C
